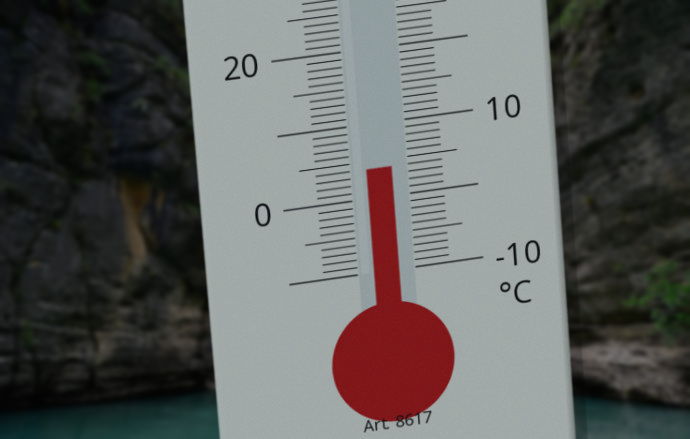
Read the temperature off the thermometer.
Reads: 4 °C
